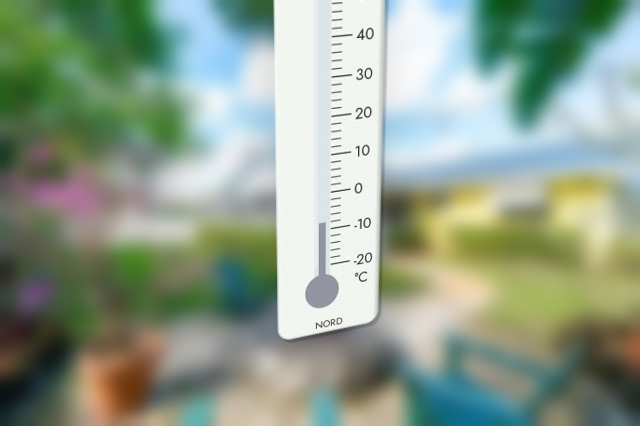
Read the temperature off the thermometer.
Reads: -8 °C
